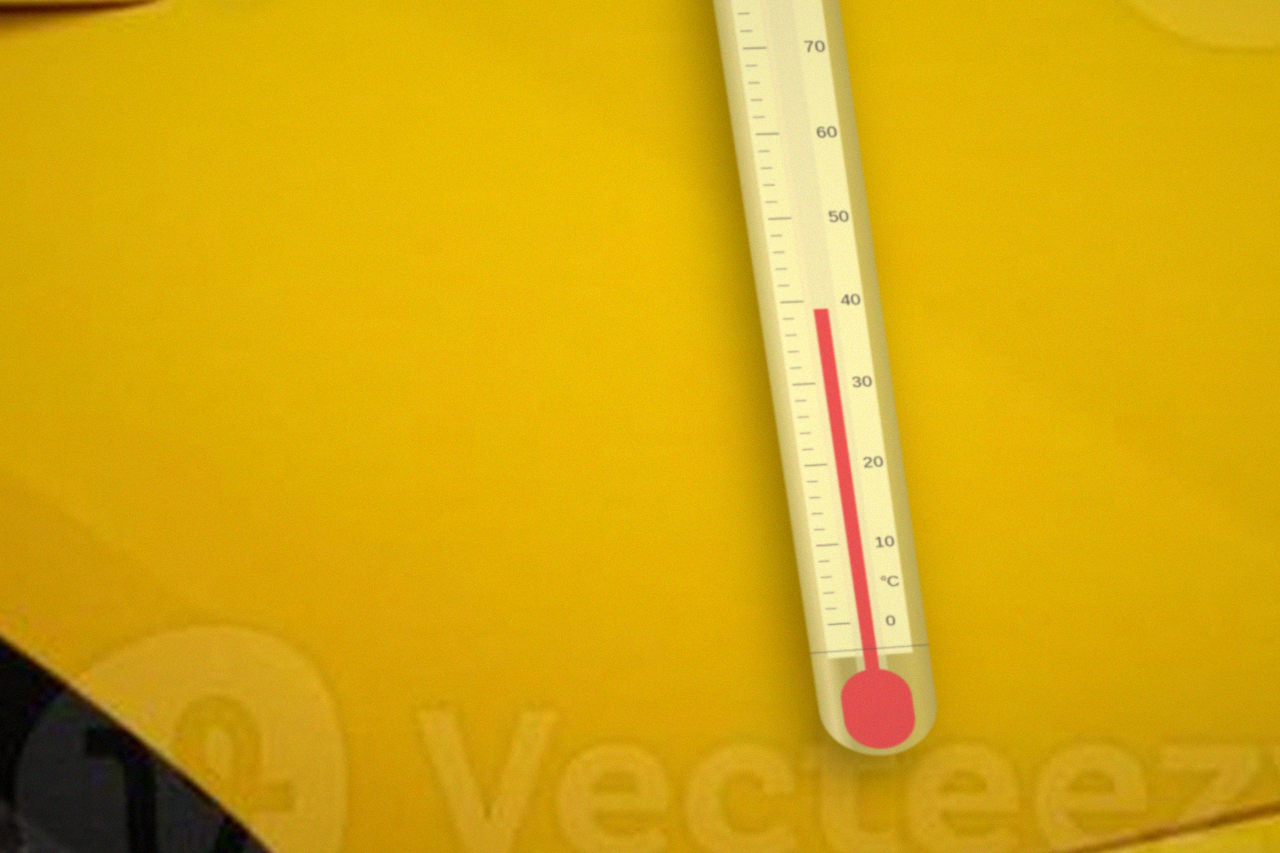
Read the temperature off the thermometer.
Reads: 39 °C
